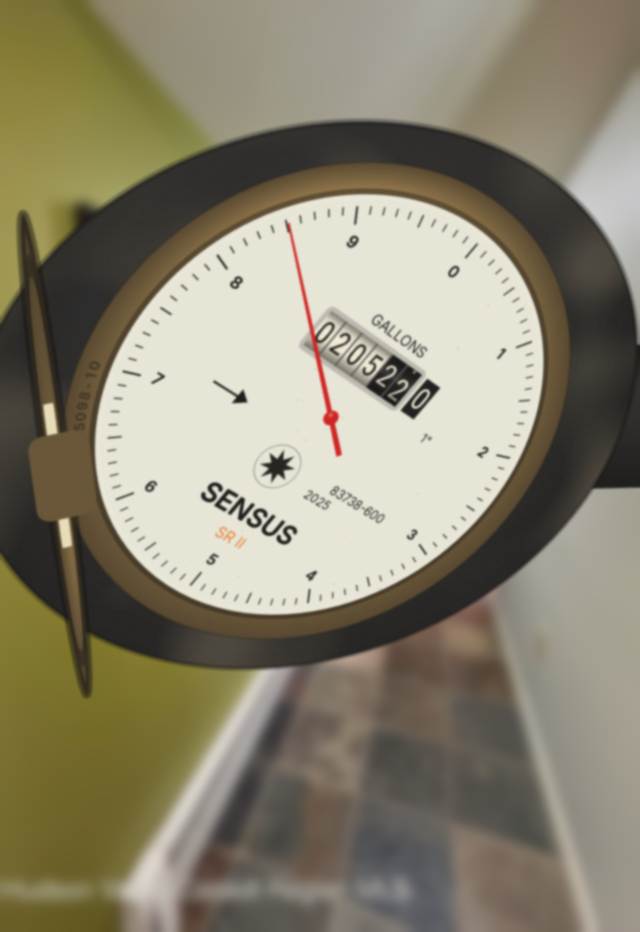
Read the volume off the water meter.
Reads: 205218.5 gal
